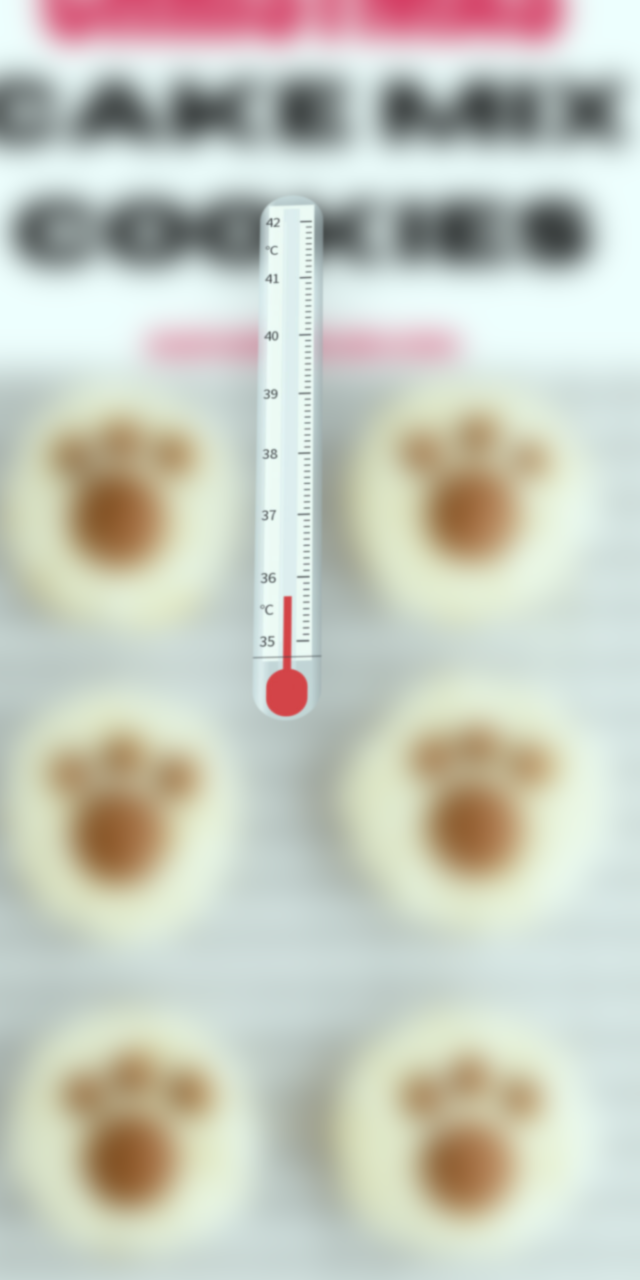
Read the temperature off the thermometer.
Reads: 35.7 °C
